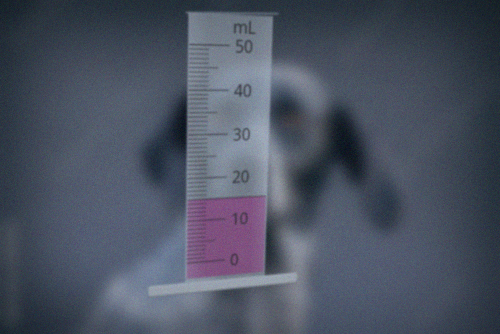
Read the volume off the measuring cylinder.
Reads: 15 mL
